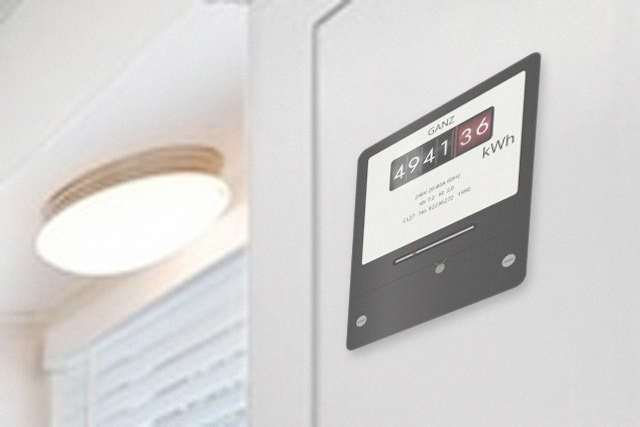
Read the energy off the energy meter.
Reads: 4941.36 kWh
